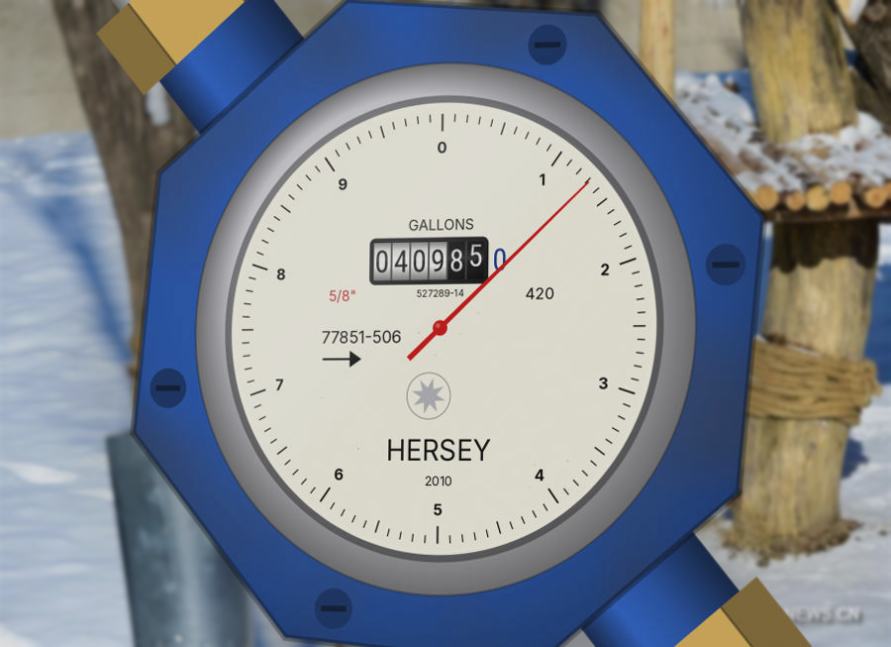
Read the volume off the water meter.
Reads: 409851.3 gal
